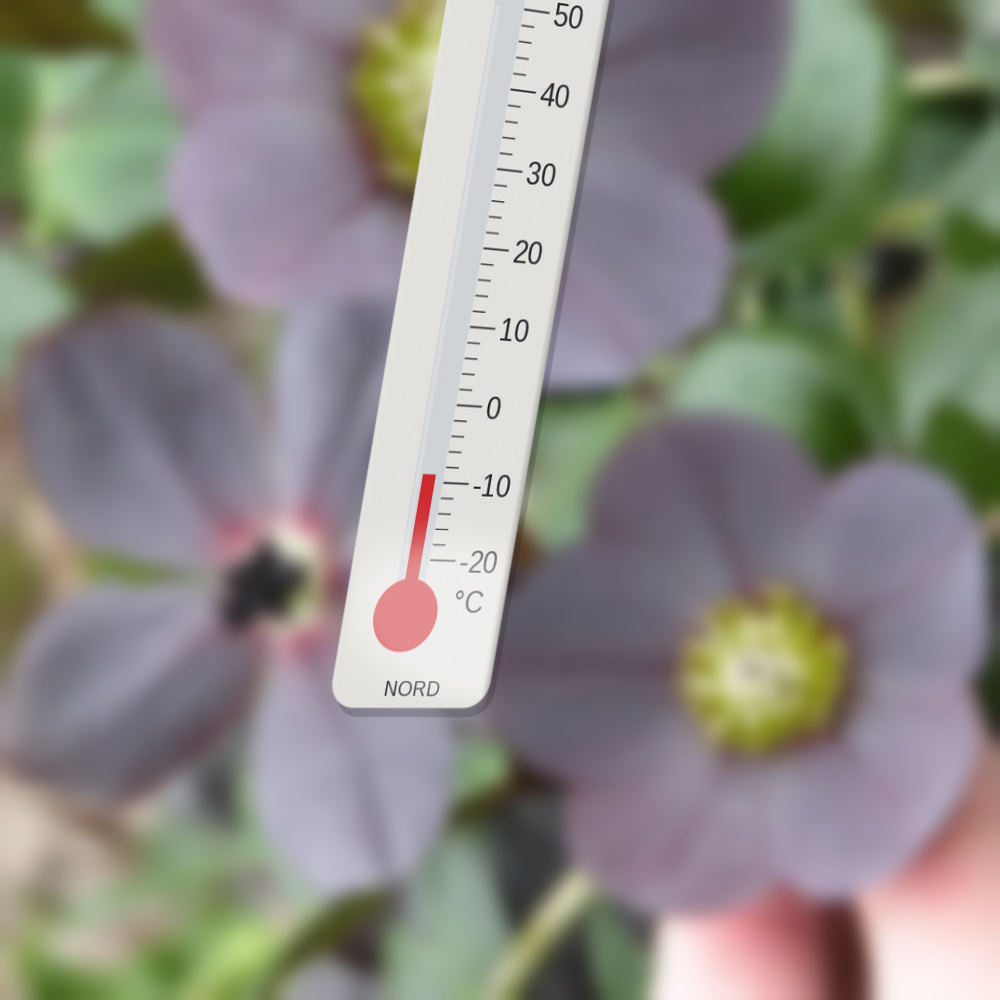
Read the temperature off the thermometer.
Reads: -9 °C
